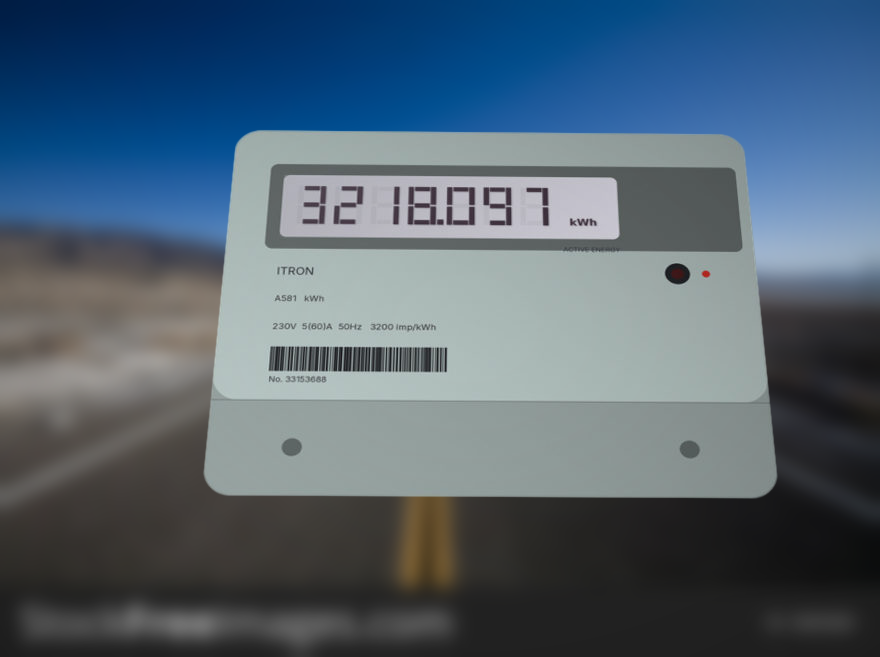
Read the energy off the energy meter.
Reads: 3218.097 kWh
